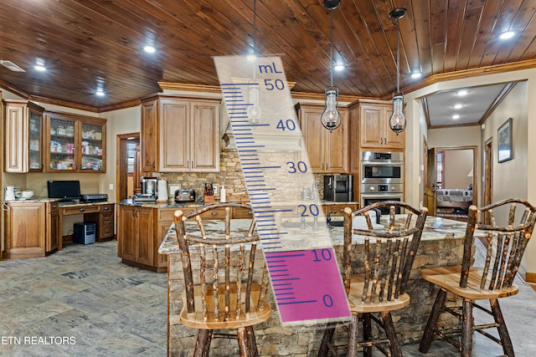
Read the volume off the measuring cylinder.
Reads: 11 mL
